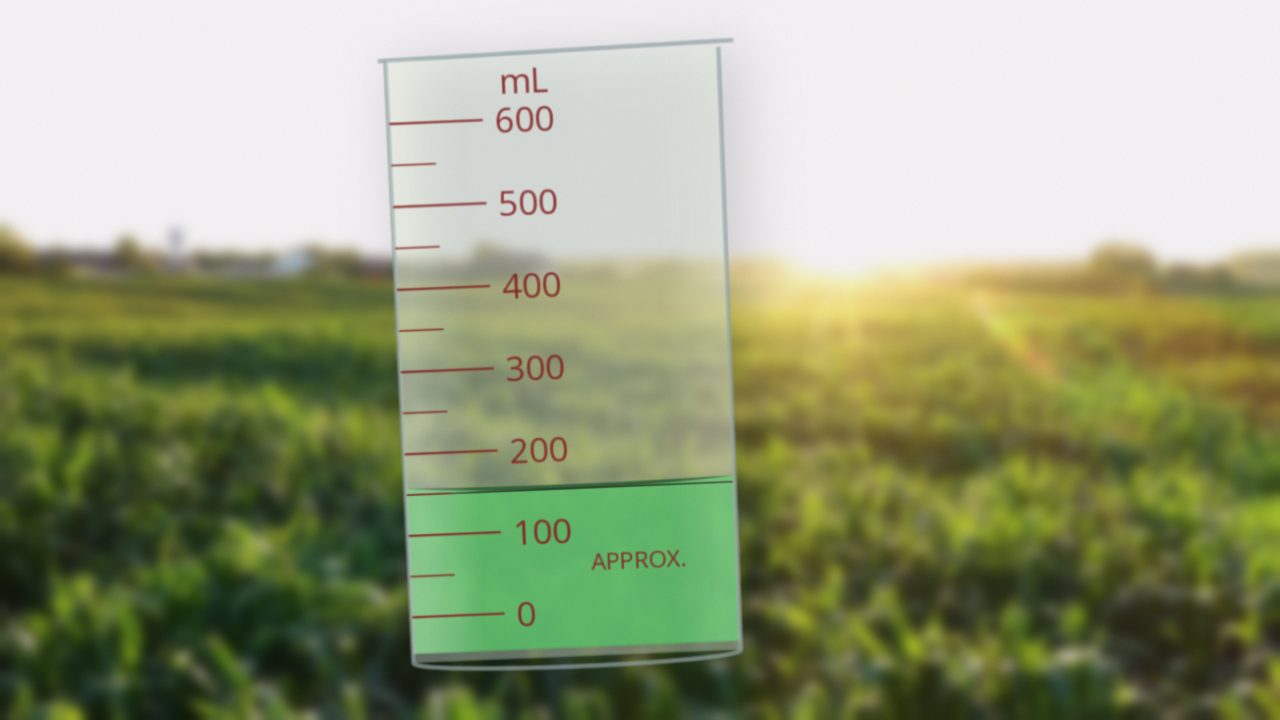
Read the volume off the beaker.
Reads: 150 mL
